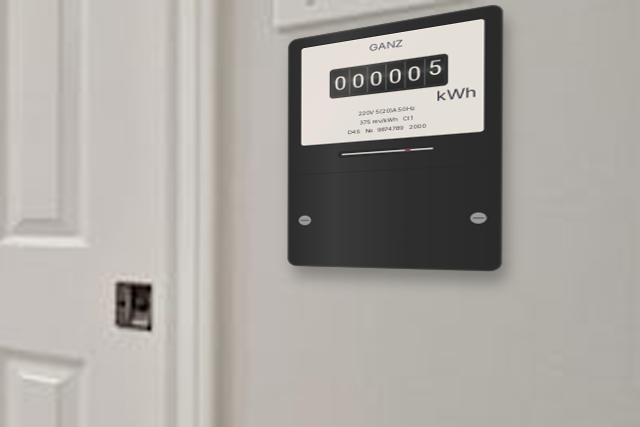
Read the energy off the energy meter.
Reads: 5 kWh
